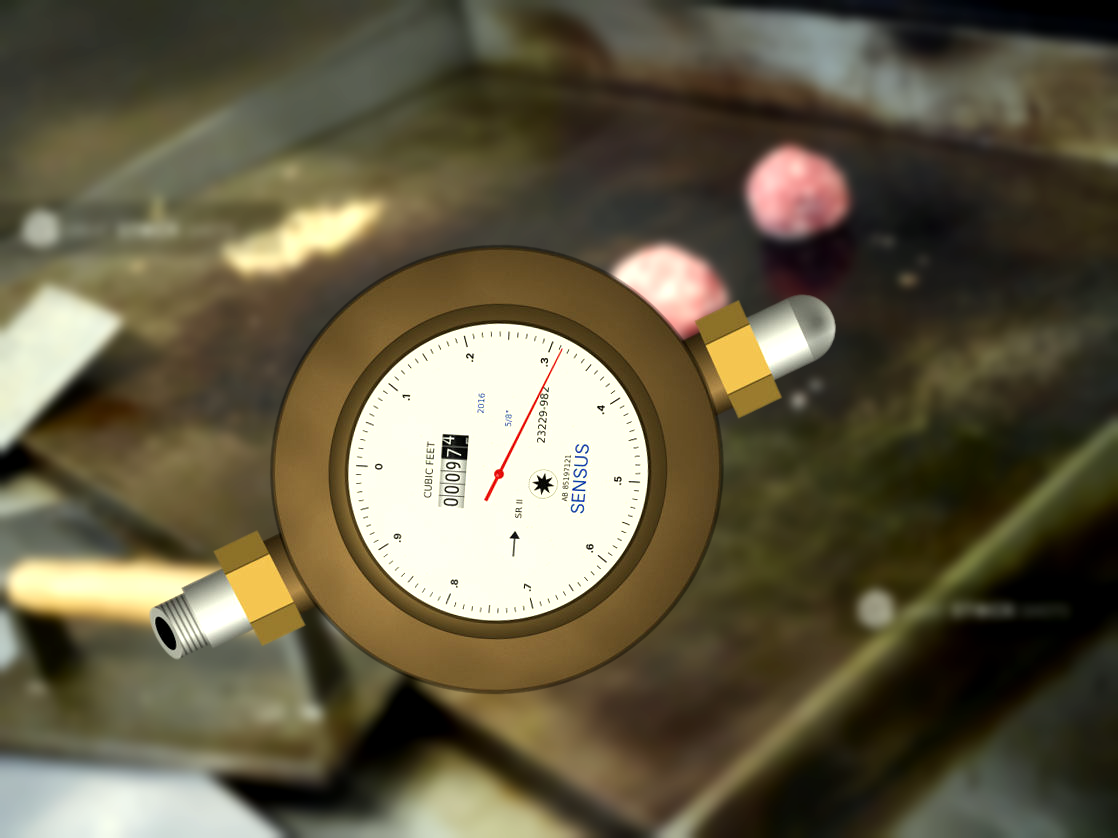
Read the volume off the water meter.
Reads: 974.31 ft³
